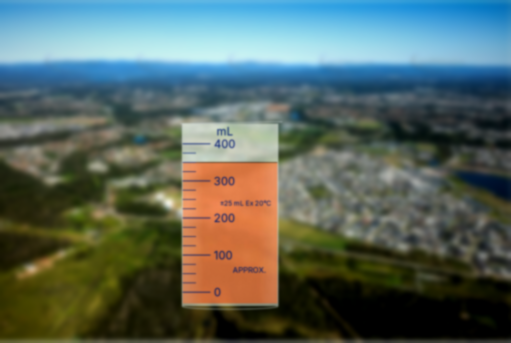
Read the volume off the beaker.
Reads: 350 mL
